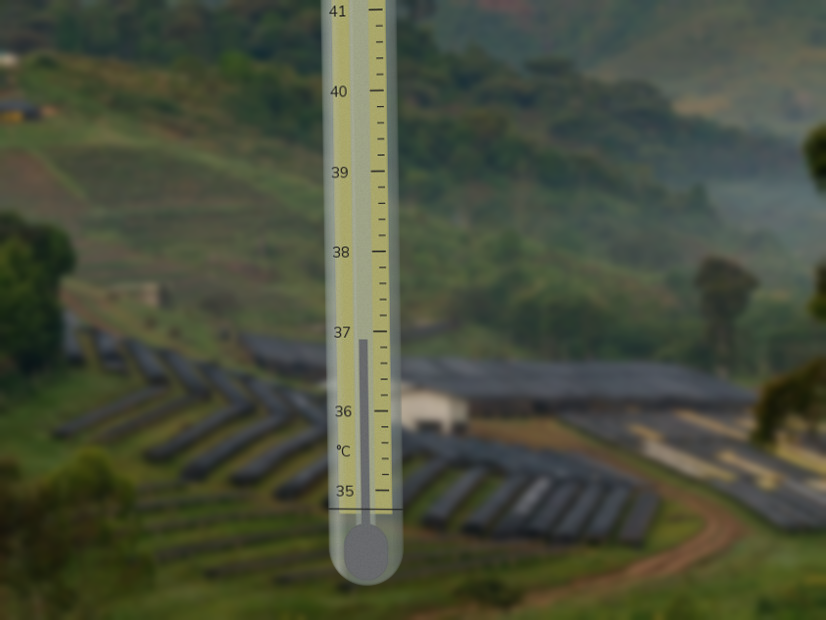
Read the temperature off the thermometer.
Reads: 36.9 °C
